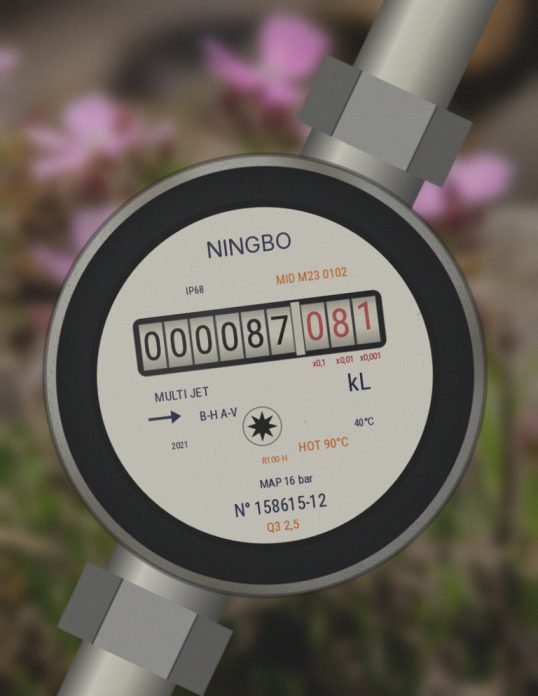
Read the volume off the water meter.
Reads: 87.081 kL
